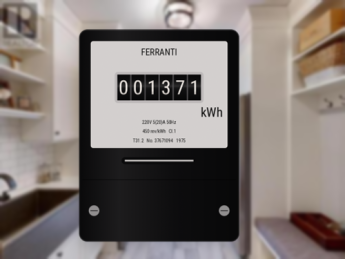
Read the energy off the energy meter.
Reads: 1371 kWh
